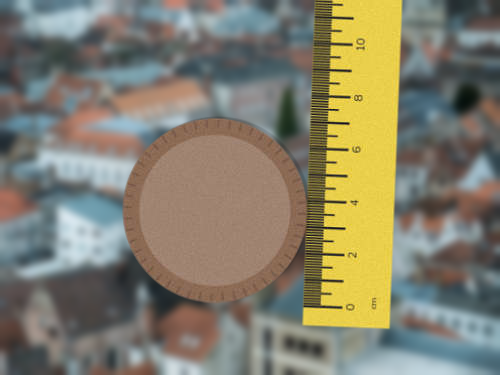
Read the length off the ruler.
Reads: 7 cm
